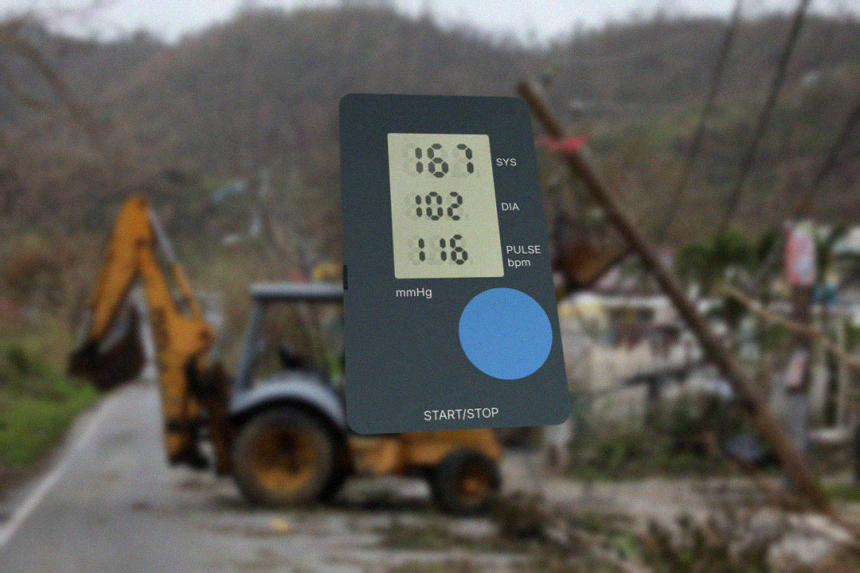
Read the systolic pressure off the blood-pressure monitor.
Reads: 167 mmHg
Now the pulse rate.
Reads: 116 bpm
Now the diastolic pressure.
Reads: 102 mmHg
